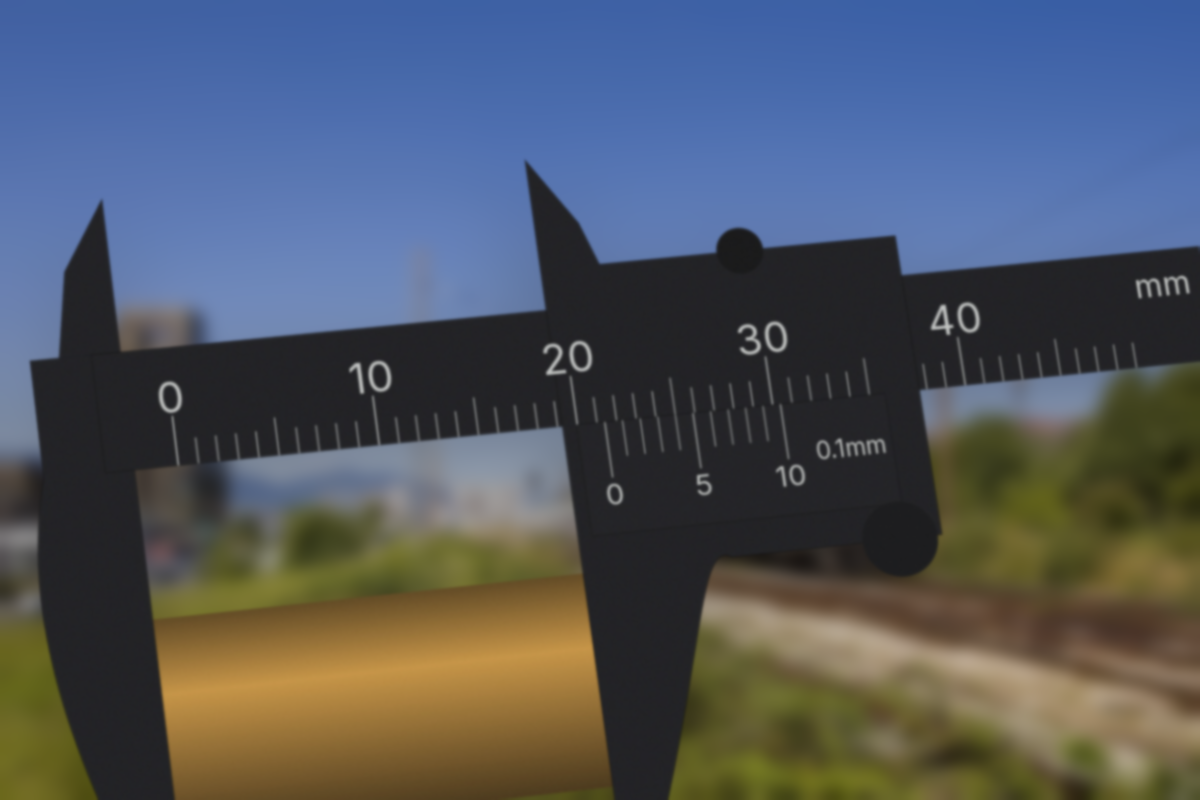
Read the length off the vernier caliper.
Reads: 21.4 mm
